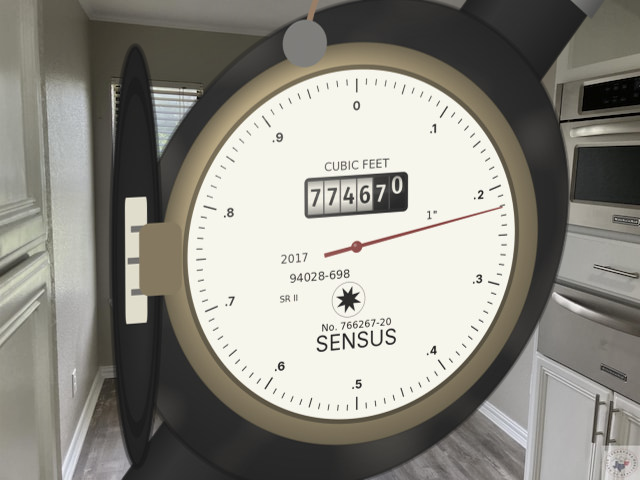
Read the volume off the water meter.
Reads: 774670.22 ft³
